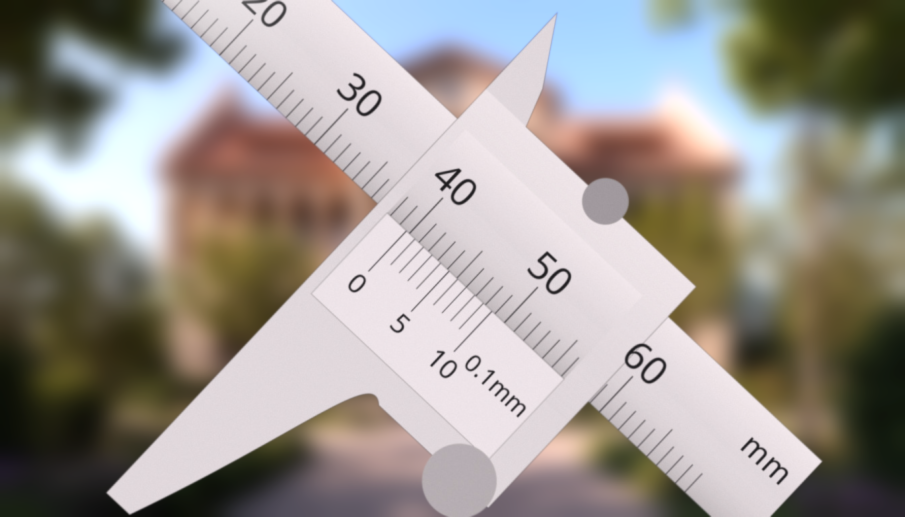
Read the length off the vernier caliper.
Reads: 39.7 mm
